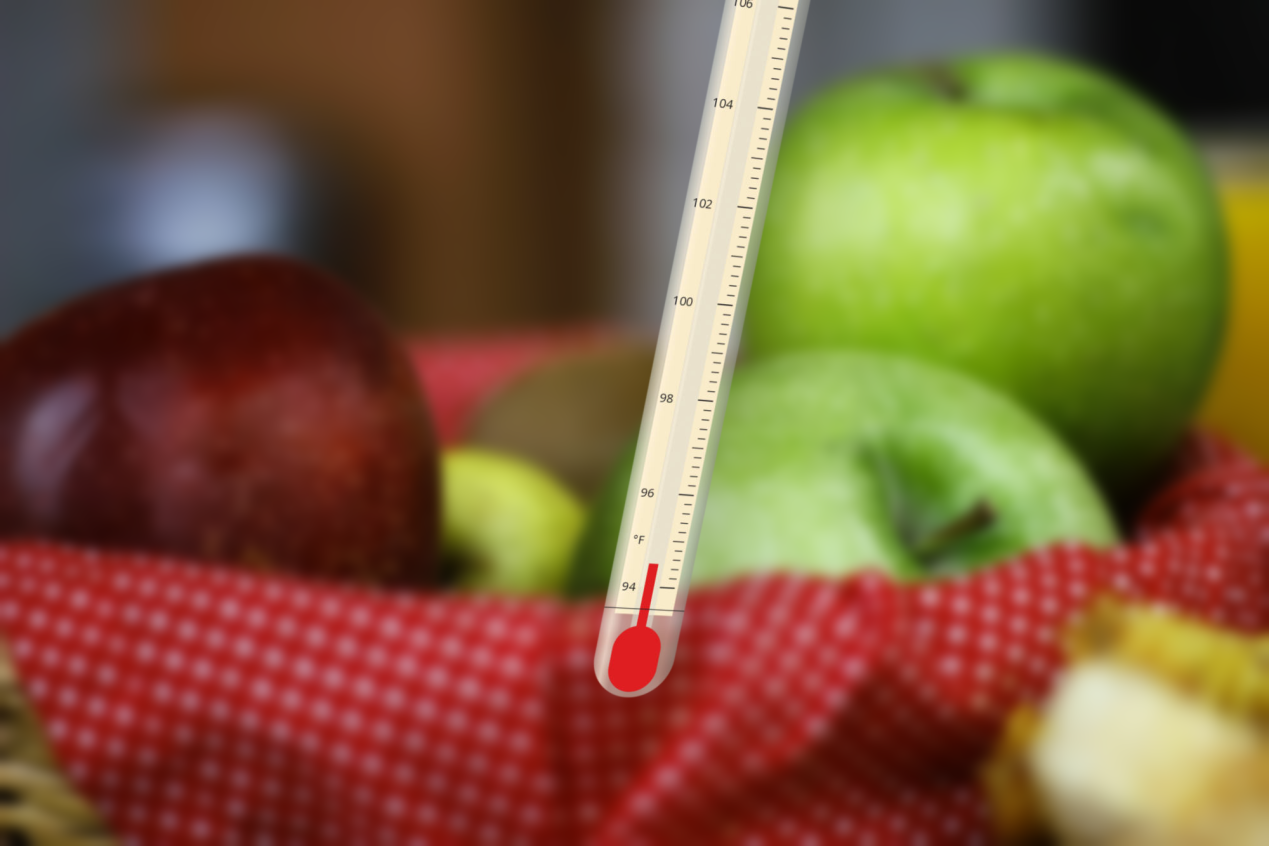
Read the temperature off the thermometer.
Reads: 94.5 °F
